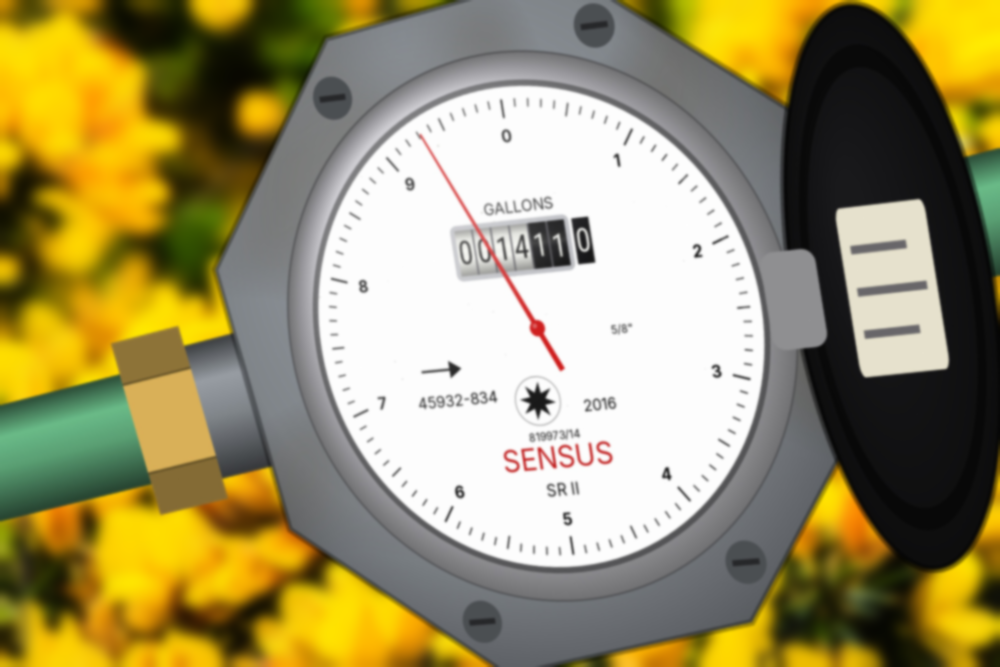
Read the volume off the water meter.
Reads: 14109.3 gal
